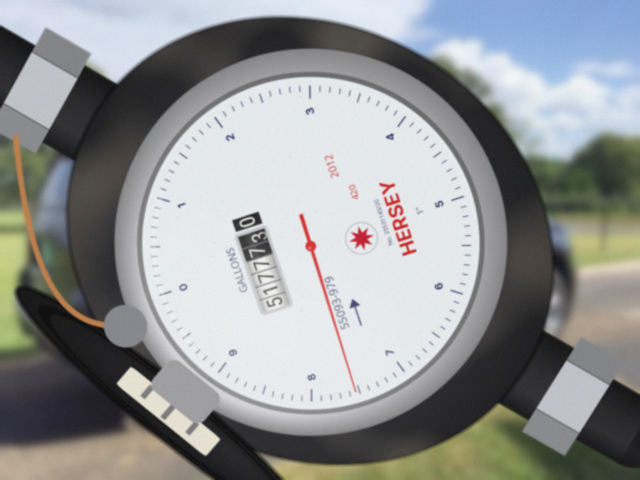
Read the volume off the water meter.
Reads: 5177727.5 gal
